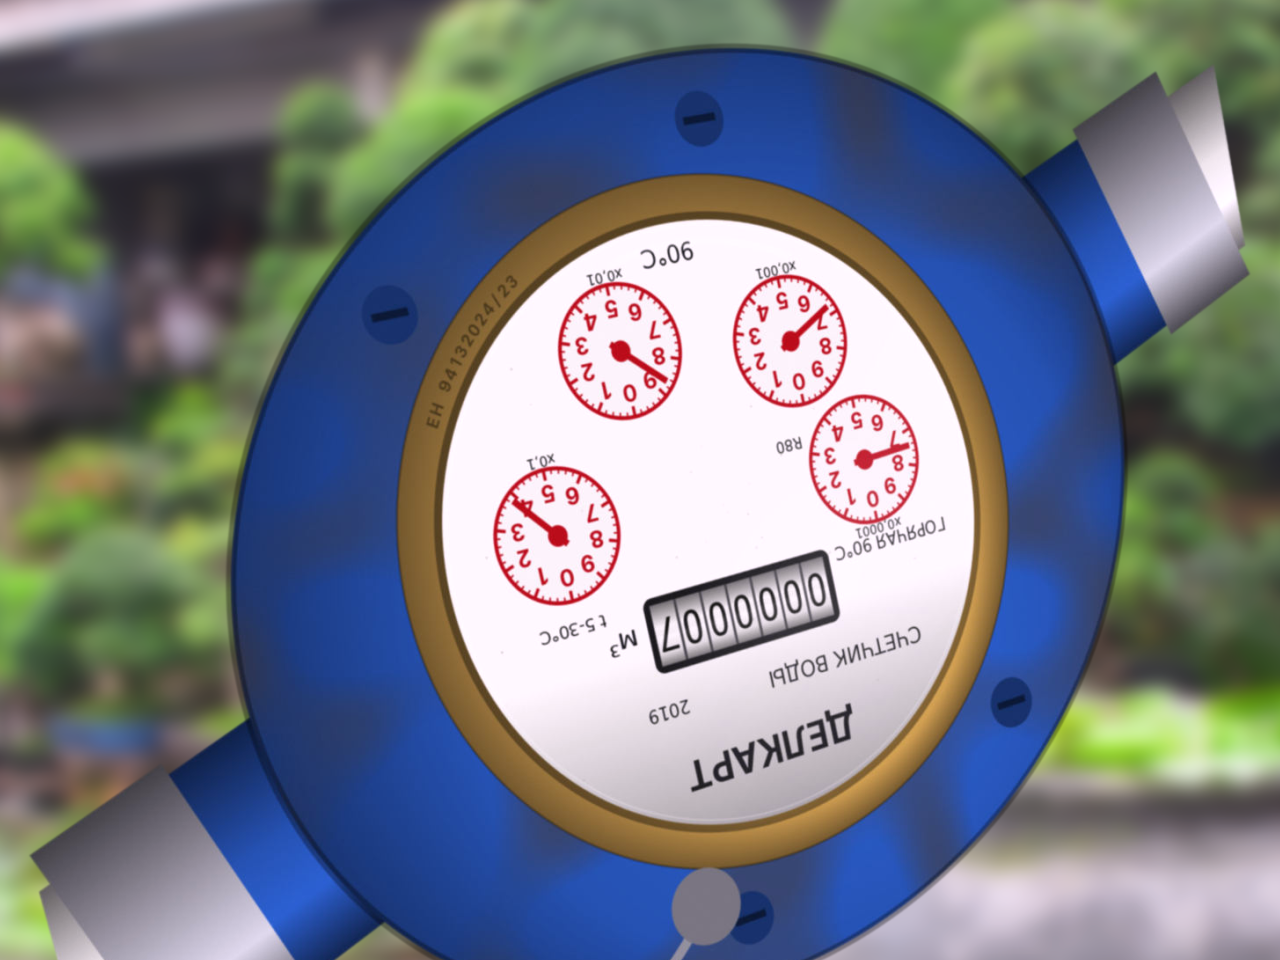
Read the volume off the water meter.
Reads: 7.3867 m³
